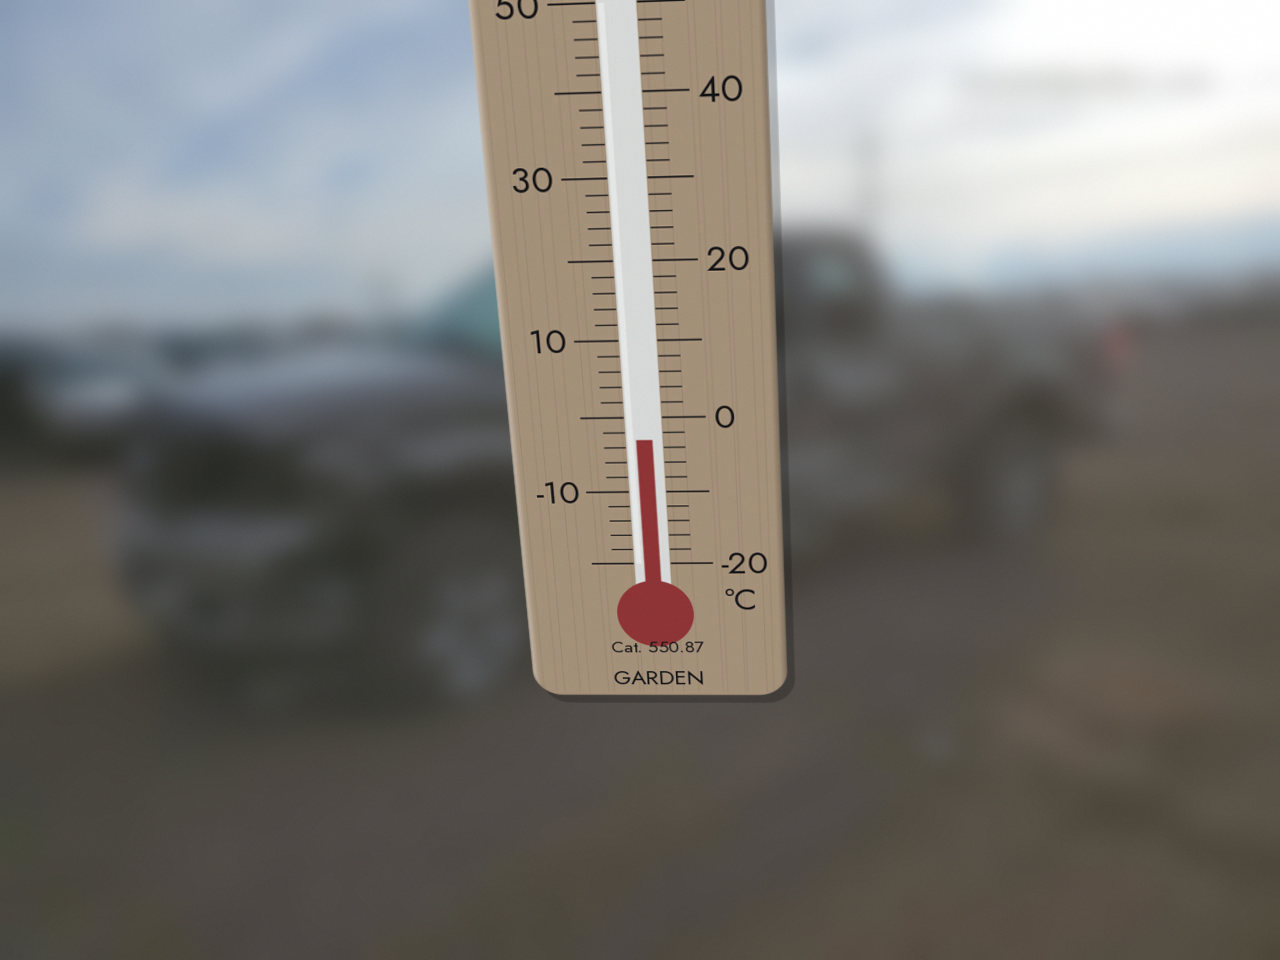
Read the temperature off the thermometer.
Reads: -3 °C
